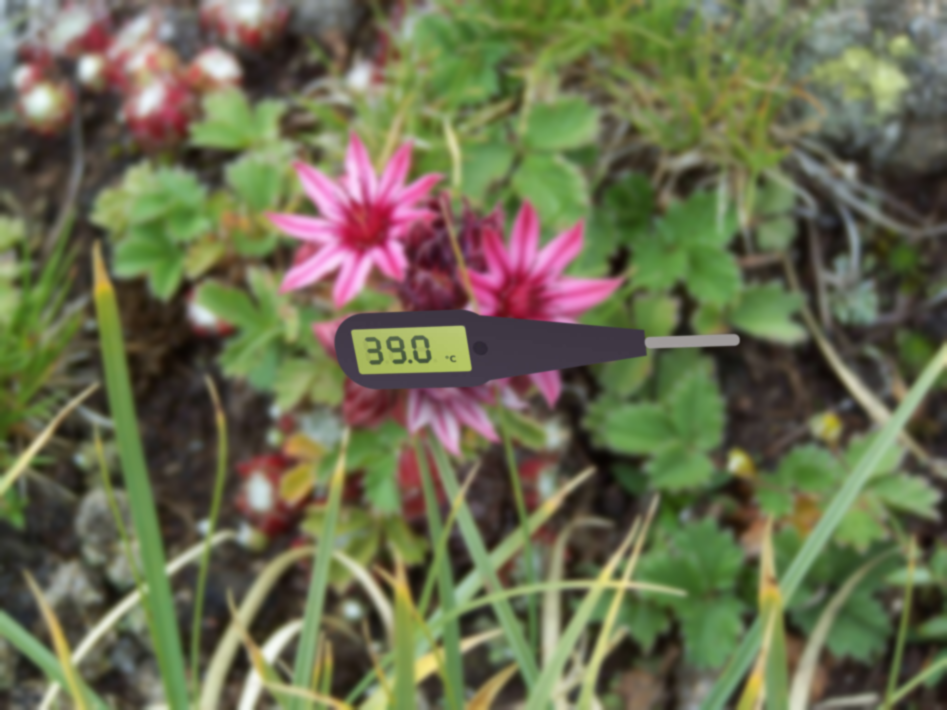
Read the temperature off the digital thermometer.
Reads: 39.0 °C
